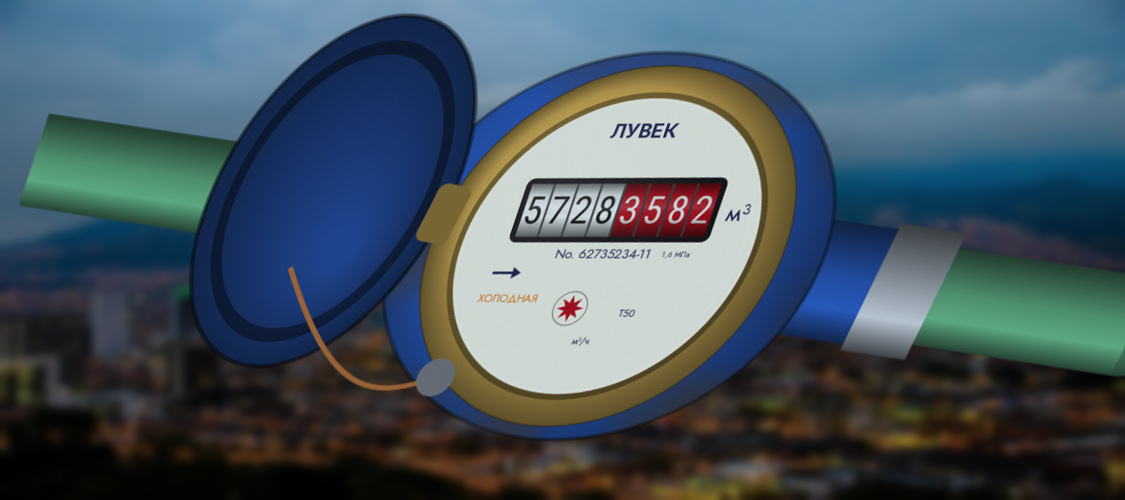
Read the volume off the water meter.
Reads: 5728.3582 m³
